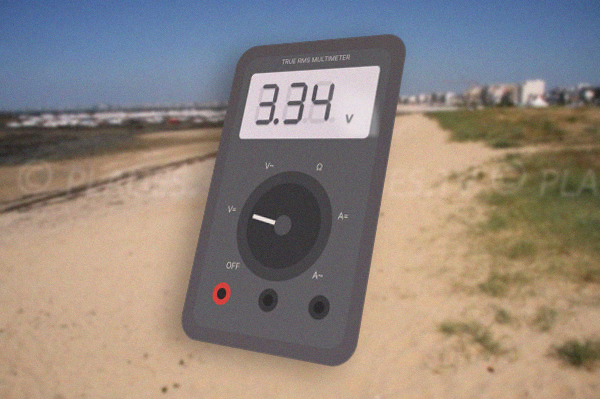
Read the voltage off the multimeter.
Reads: 3.34 V
